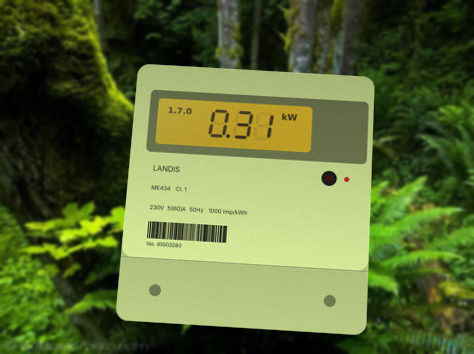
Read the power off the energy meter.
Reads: 0.31 kW
